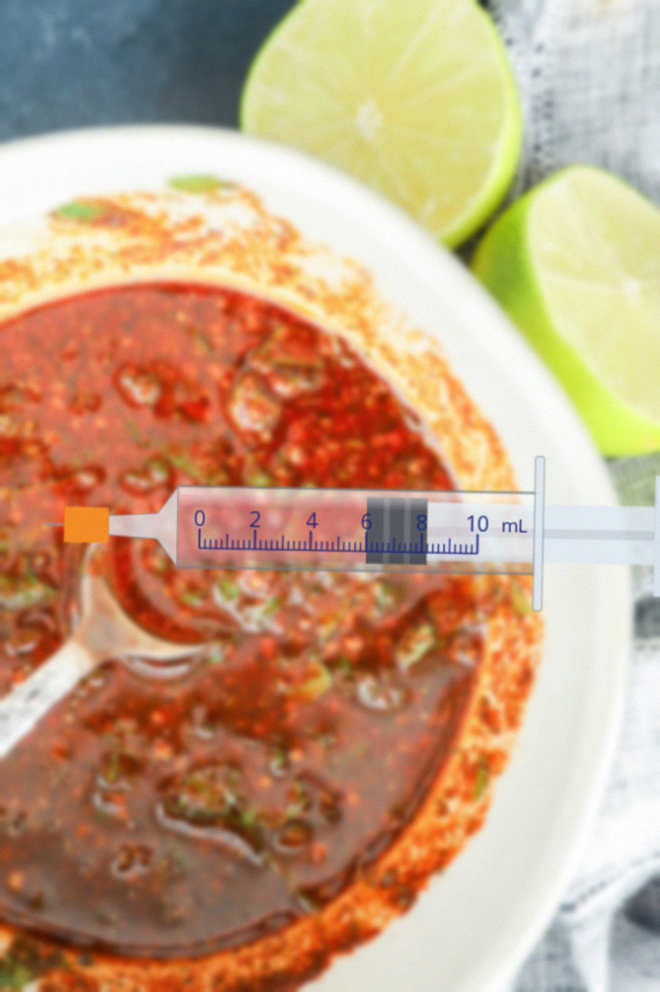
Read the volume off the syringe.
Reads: 6 mL
